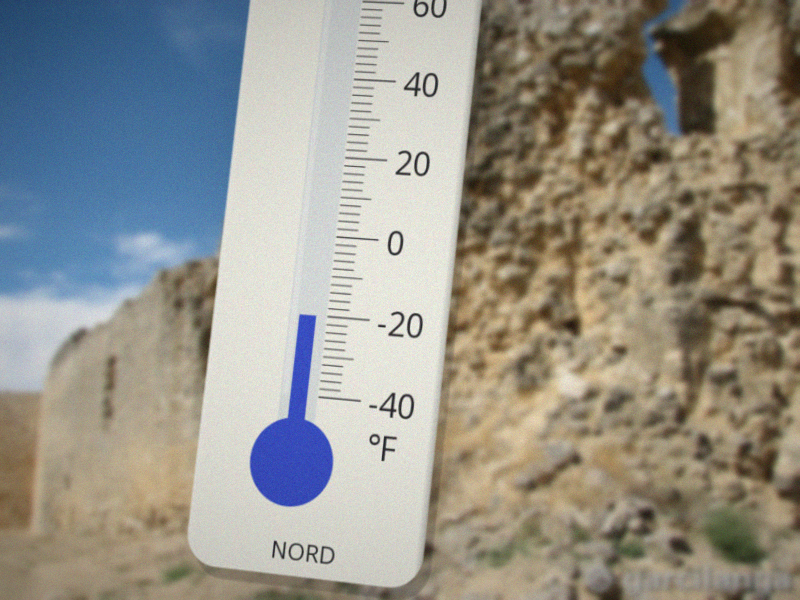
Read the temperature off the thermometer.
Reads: -20 °F
